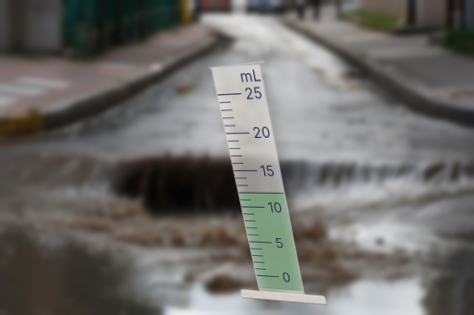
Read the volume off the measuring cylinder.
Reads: 12 mL
